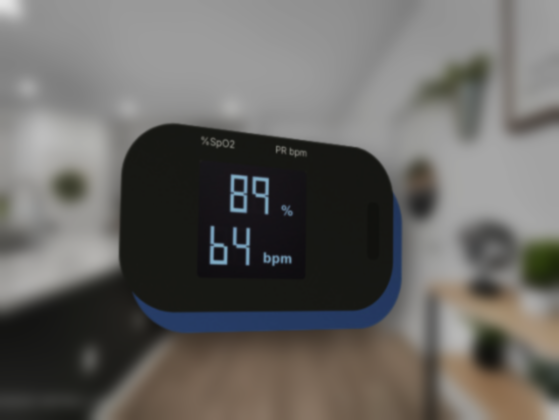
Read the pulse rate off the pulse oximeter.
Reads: 64 bpm
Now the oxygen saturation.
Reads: 89 %
